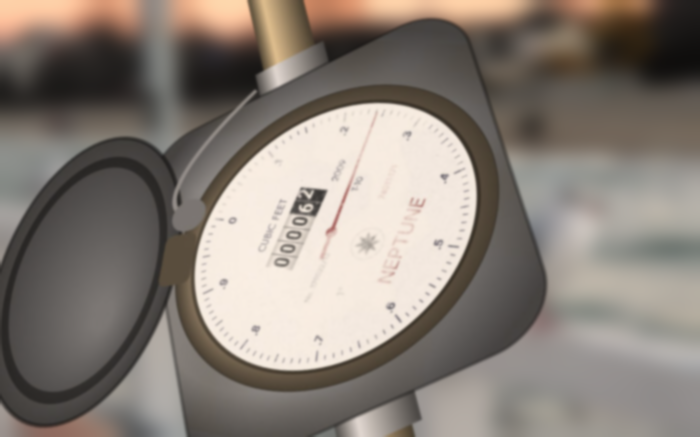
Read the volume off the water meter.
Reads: 62.24 ft³
